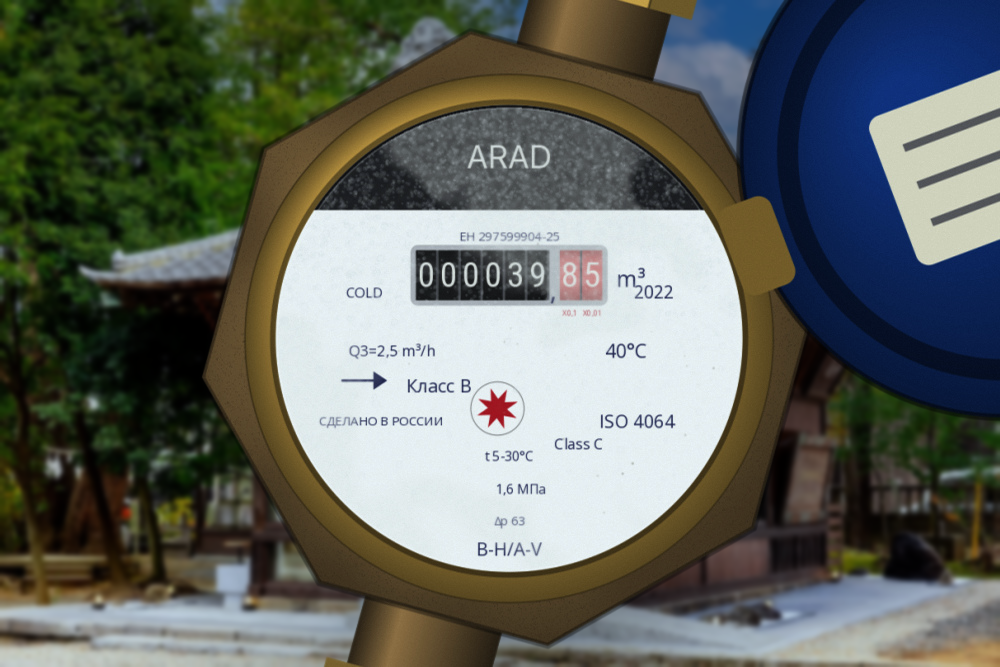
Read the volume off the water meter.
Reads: 39.85 m³
